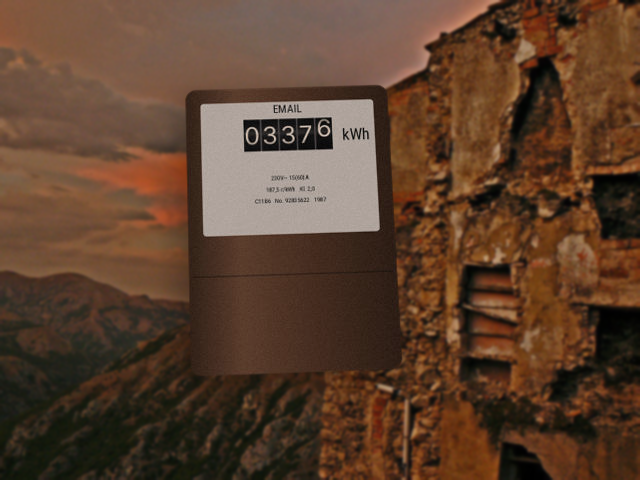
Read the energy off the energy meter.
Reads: 3376 kWh
